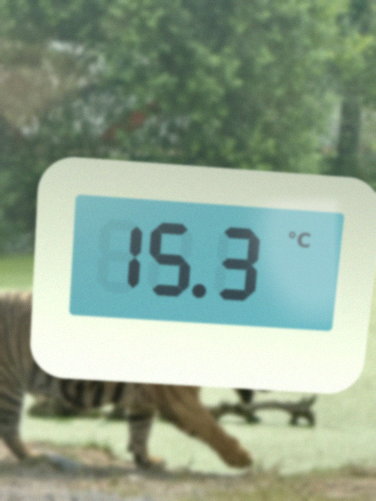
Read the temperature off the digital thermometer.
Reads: 15.3 °C
